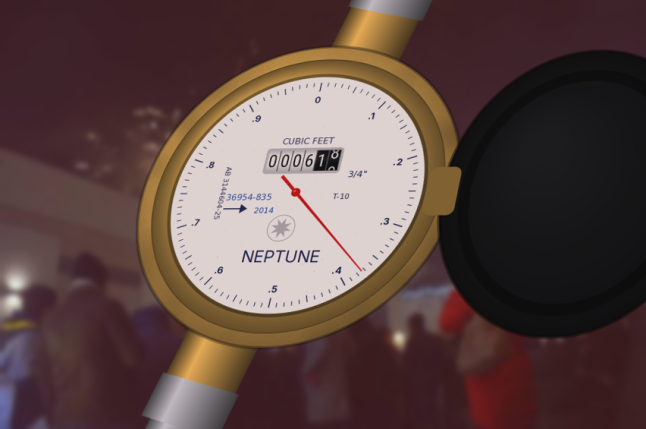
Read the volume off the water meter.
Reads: 618.37 ft³
